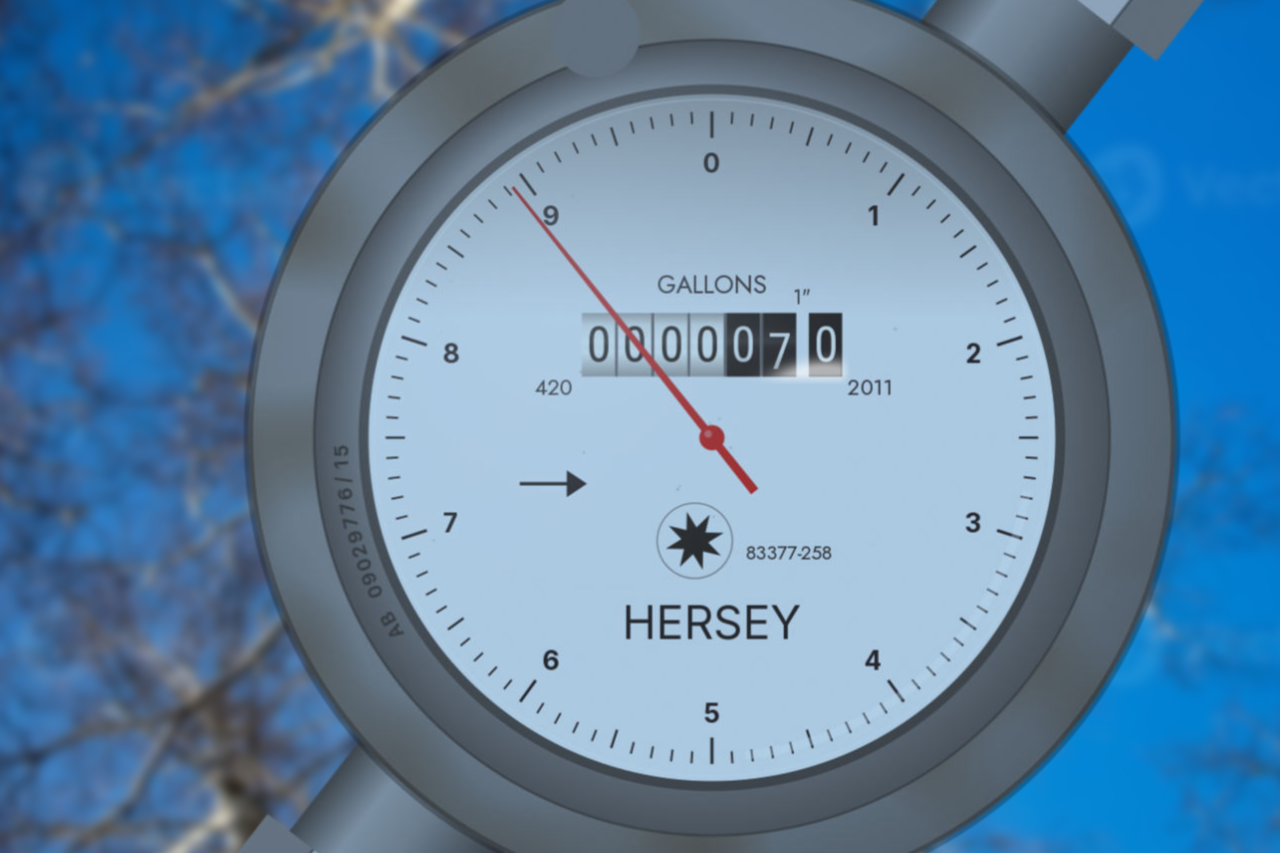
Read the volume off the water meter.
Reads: 68.9 gal
